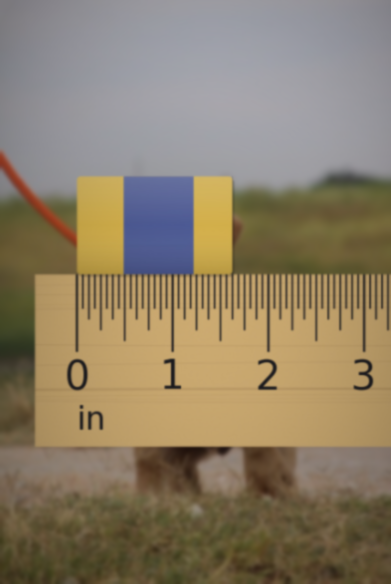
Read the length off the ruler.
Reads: 1.625 in
